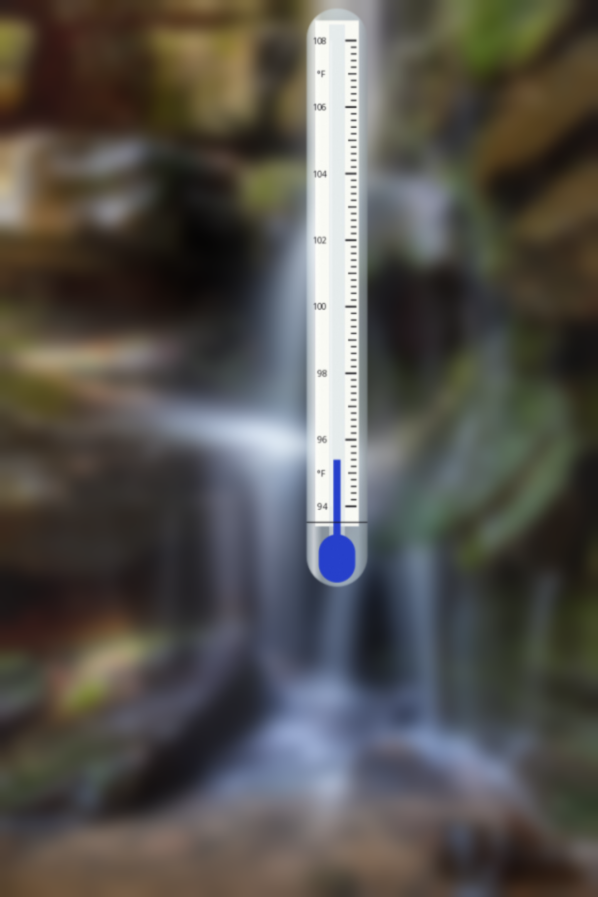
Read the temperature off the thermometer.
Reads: 95.4 °F
